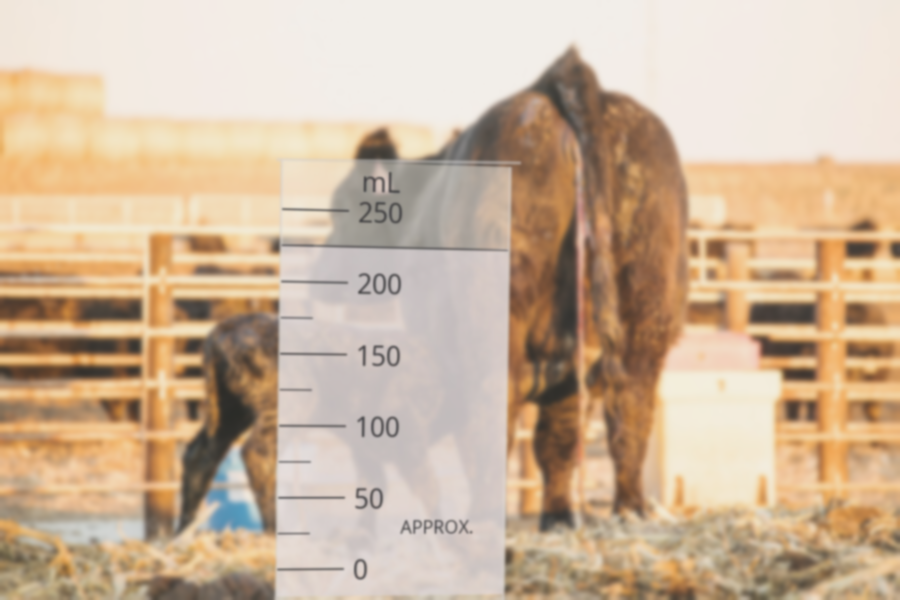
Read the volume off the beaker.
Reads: 225 mL
